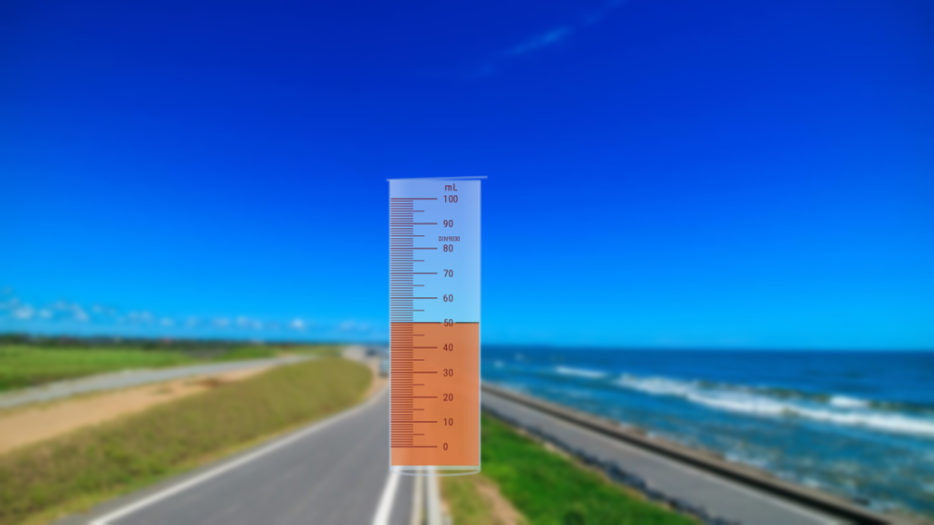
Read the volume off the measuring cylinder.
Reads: 50 mL
